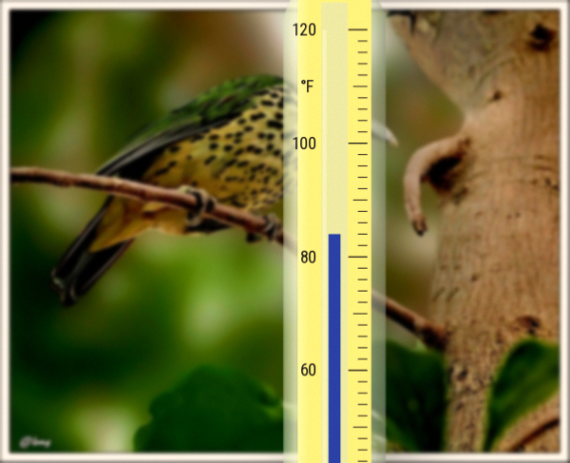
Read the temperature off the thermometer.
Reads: 84 °F
